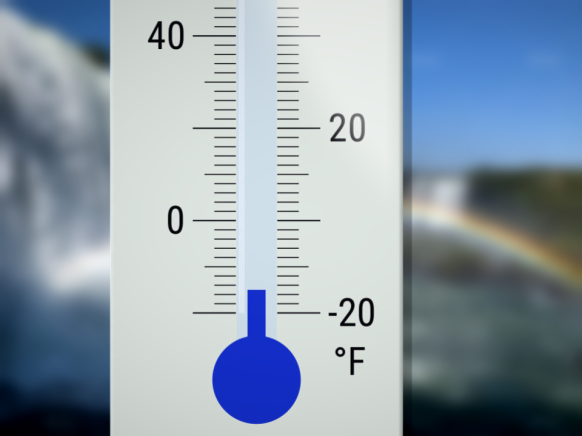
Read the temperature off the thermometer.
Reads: -15 °F
